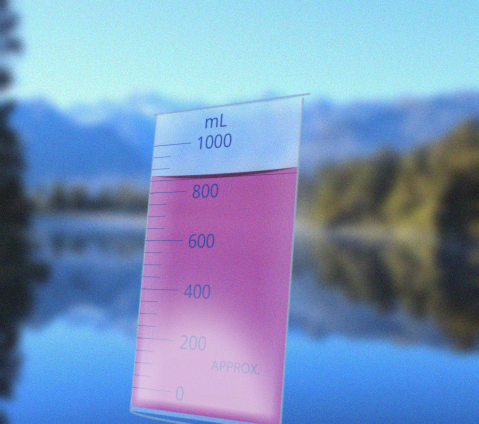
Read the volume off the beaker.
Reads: 850 mL
